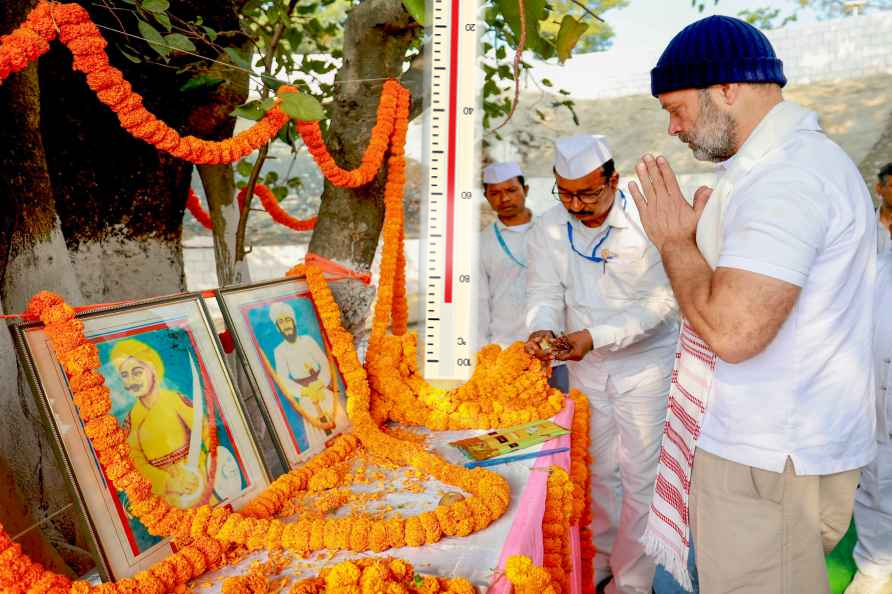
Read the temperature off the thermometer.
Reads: 86 °C
